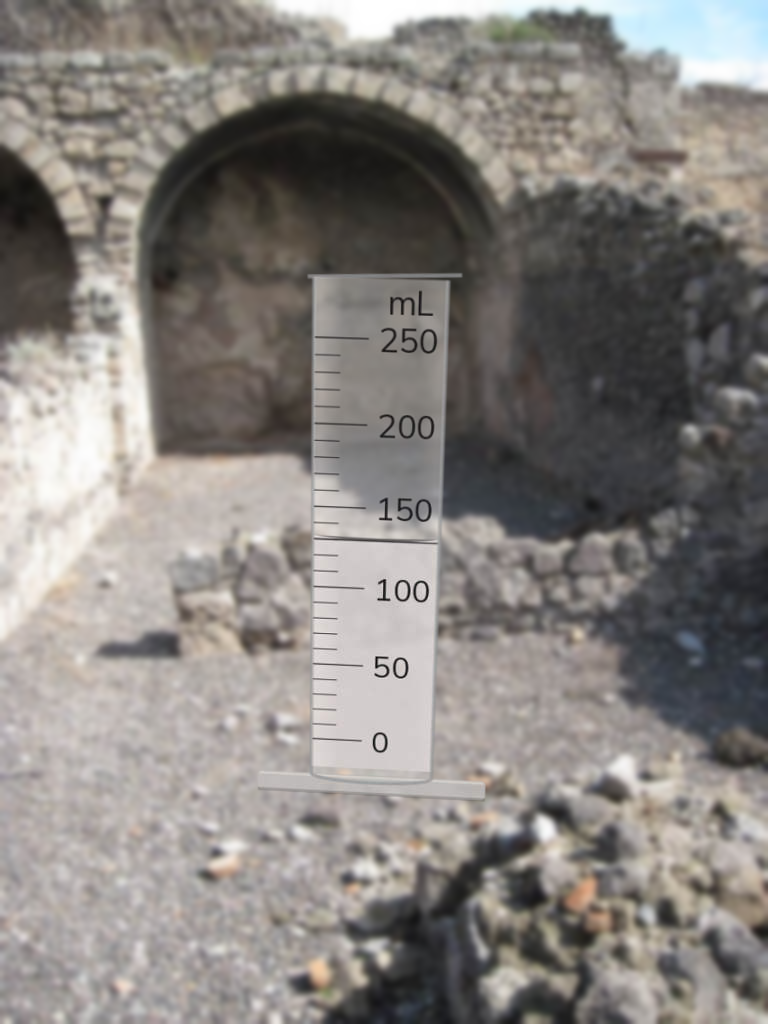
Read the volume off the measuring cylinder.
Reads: 130 mL
